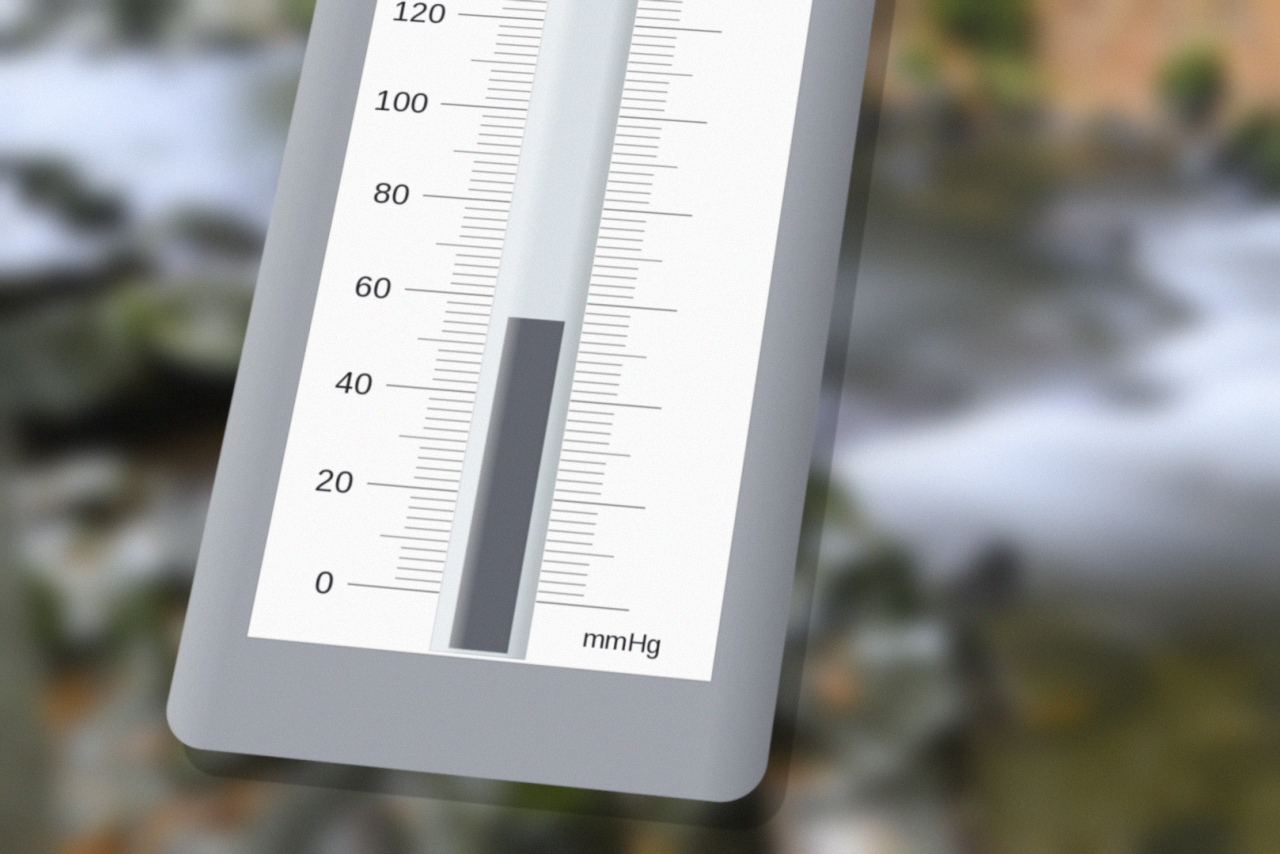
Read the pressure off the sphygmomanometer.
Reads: 56 mmHg
